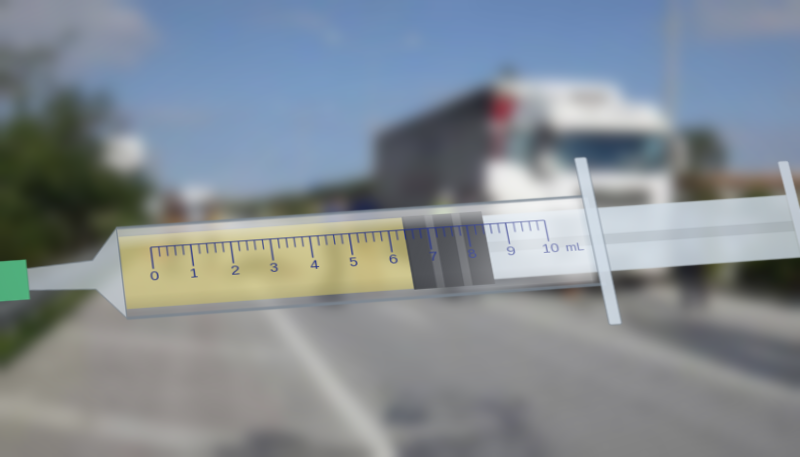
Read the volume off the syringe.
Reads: 6.4 mL
